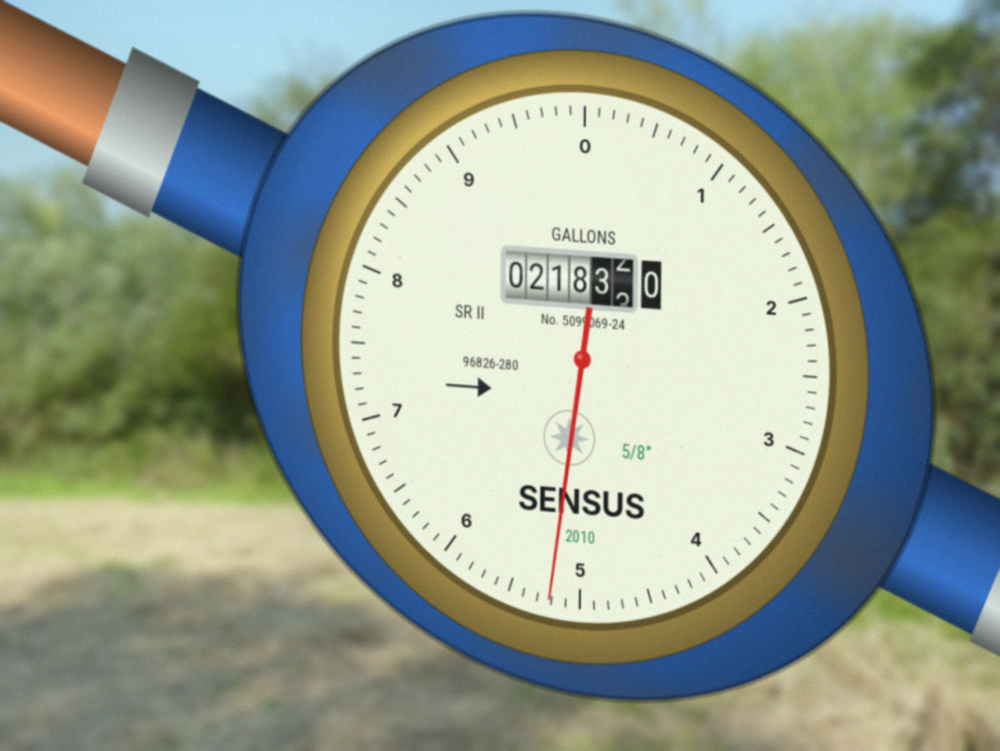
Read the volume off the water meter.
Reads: 218325.2 gal
